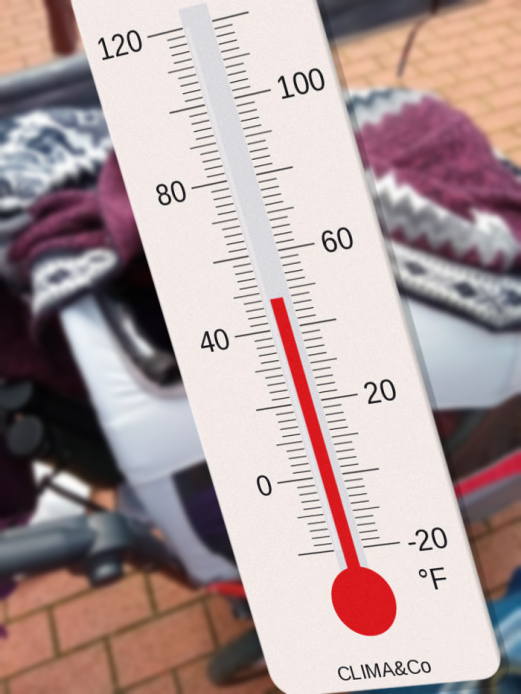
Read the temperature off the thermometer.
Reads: 48 °F
